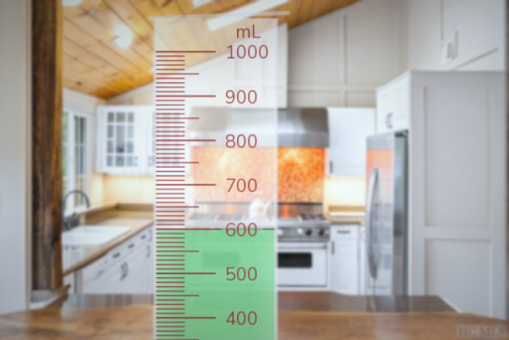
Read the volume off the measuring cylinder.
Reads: 600 mL
